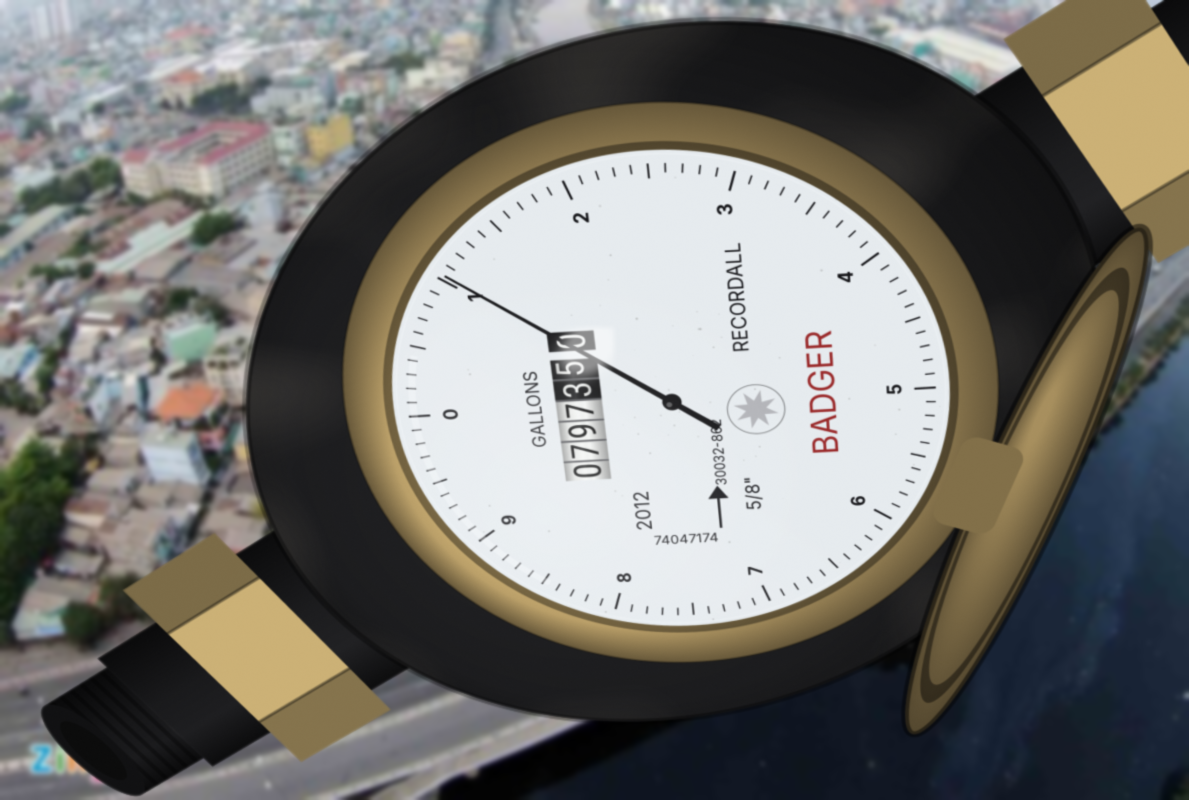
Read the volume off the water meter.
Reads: 797351.0 gal
